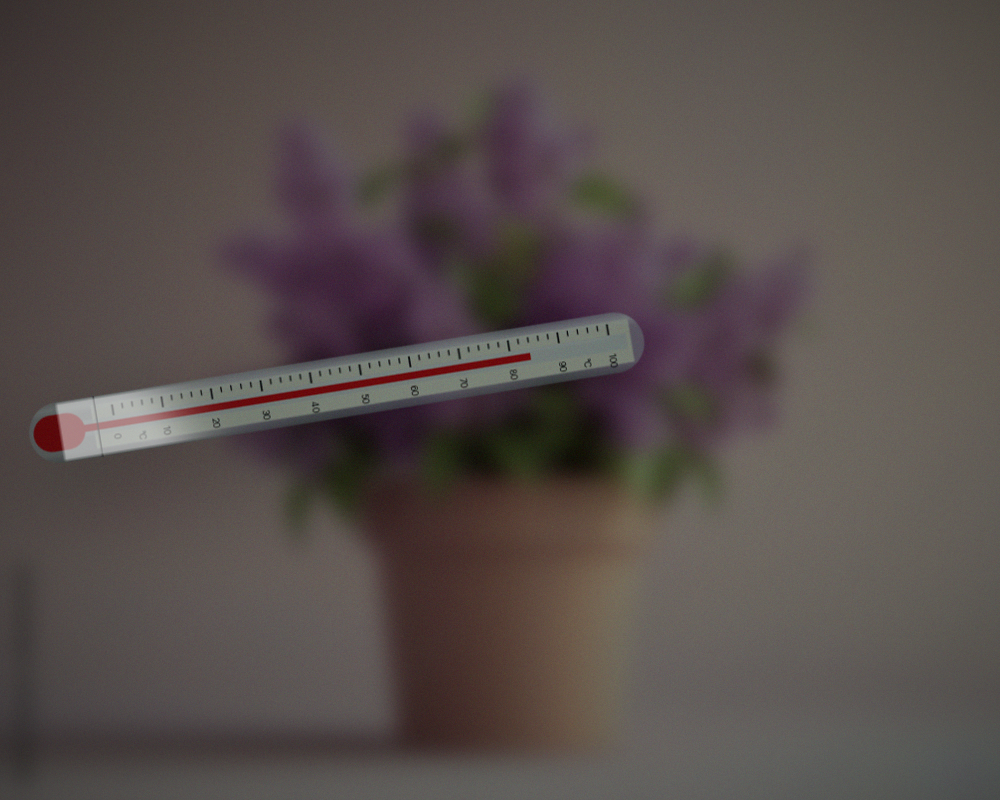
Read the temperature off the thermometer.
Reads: 84 °C
